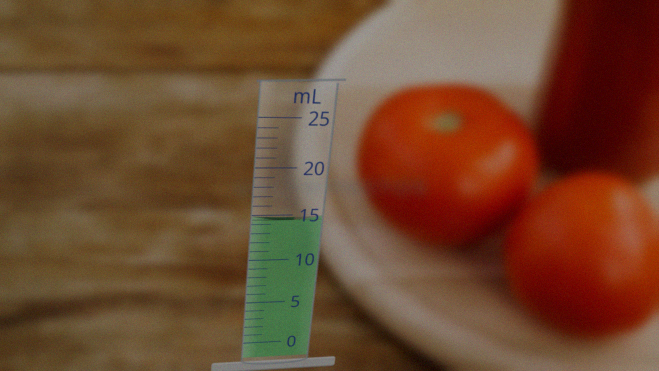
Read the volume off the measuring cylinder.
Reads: 14.5 mL
